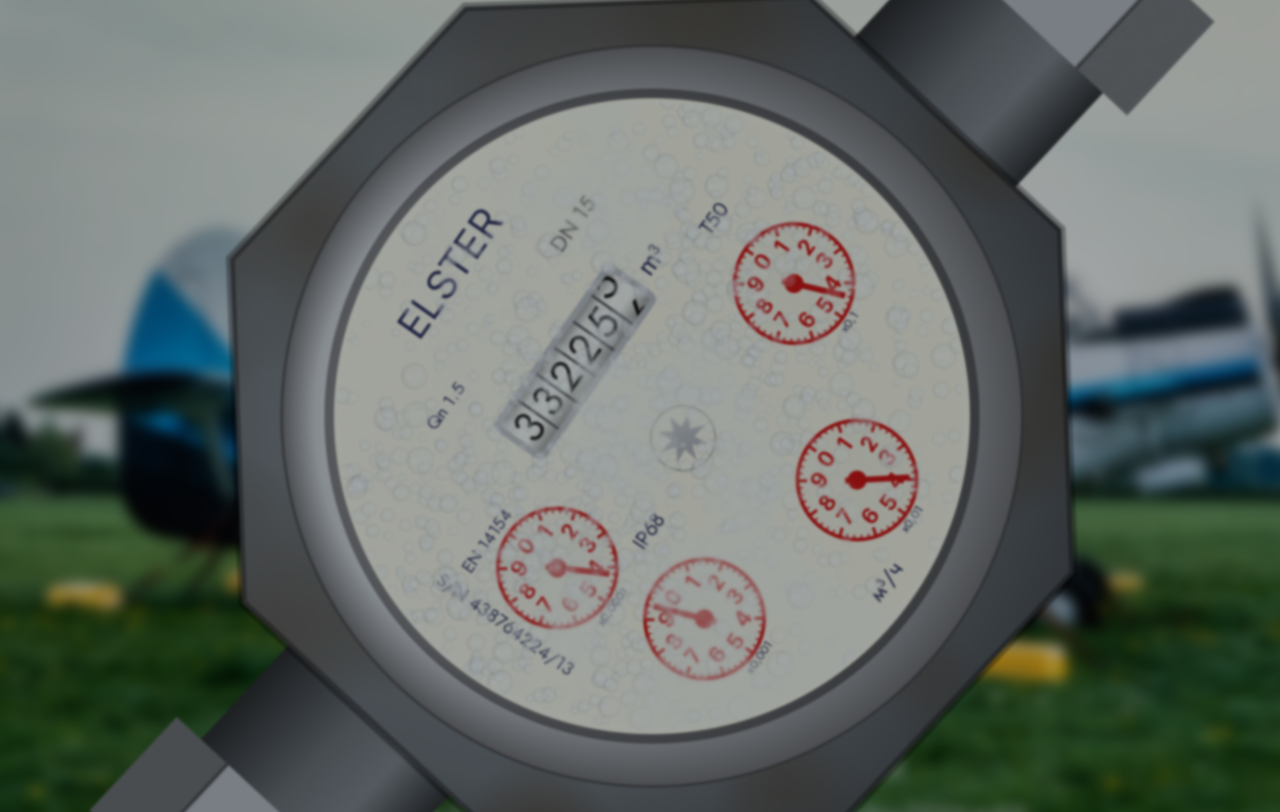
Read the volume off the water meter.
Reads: 332255.4394 m³
